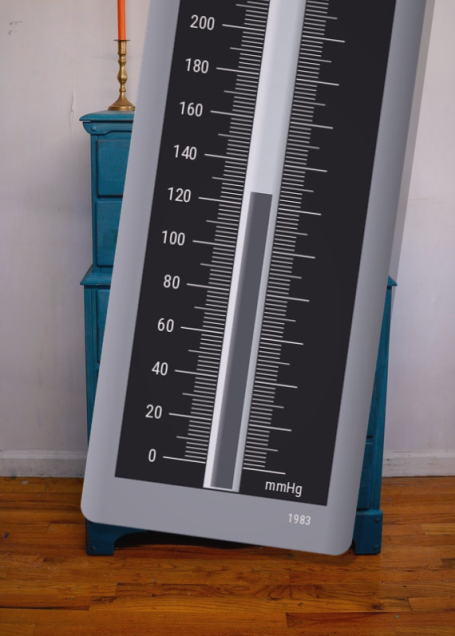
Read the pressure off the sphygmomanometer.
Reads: 126 mmHg
